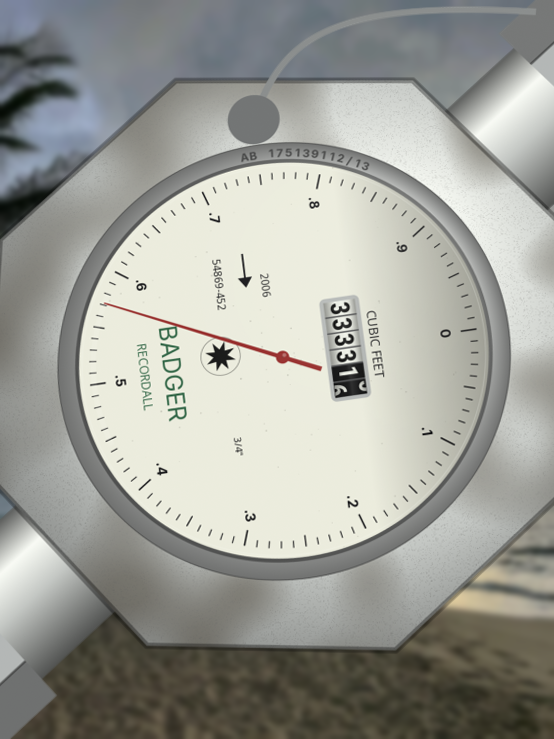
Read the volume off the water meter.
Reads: 333315.57 ft³
